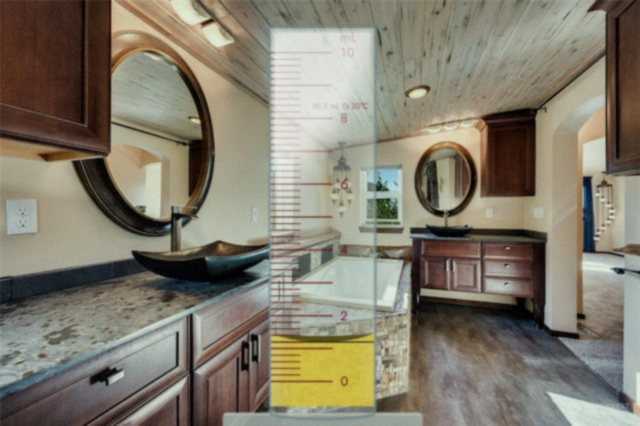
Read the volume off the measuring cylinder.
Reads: 1.2 mL
